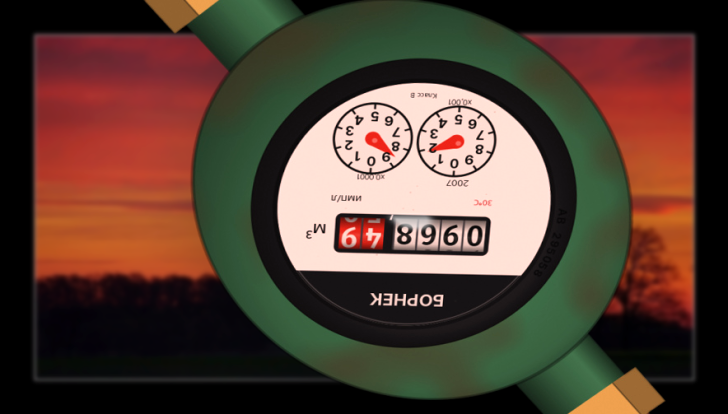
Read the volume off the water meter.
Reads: 968.4918 m³
